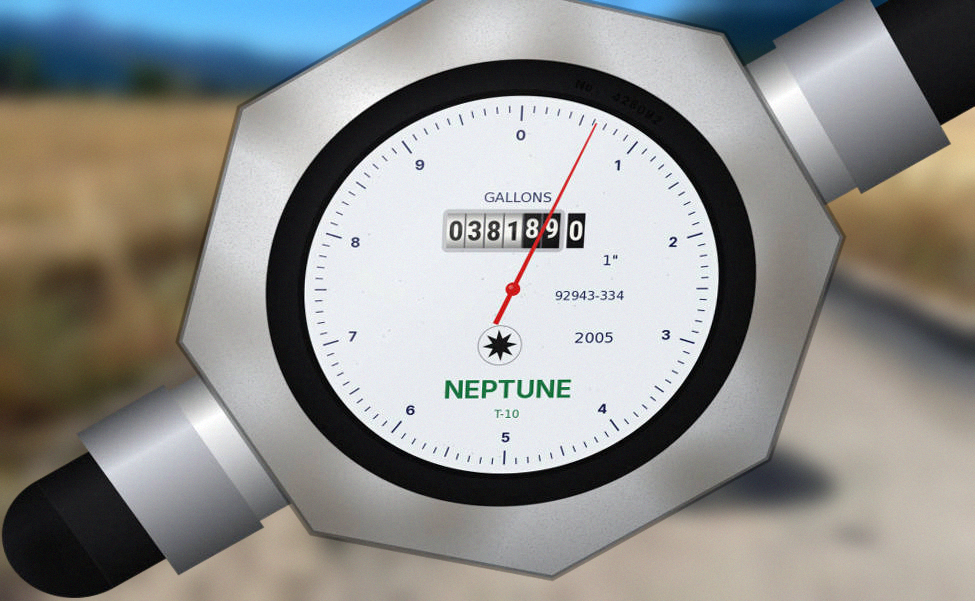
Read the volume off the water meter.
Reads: 381890.6 gal
